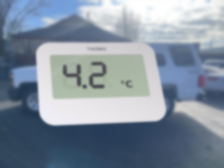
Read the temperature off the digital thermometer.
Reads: 4.2 °C
